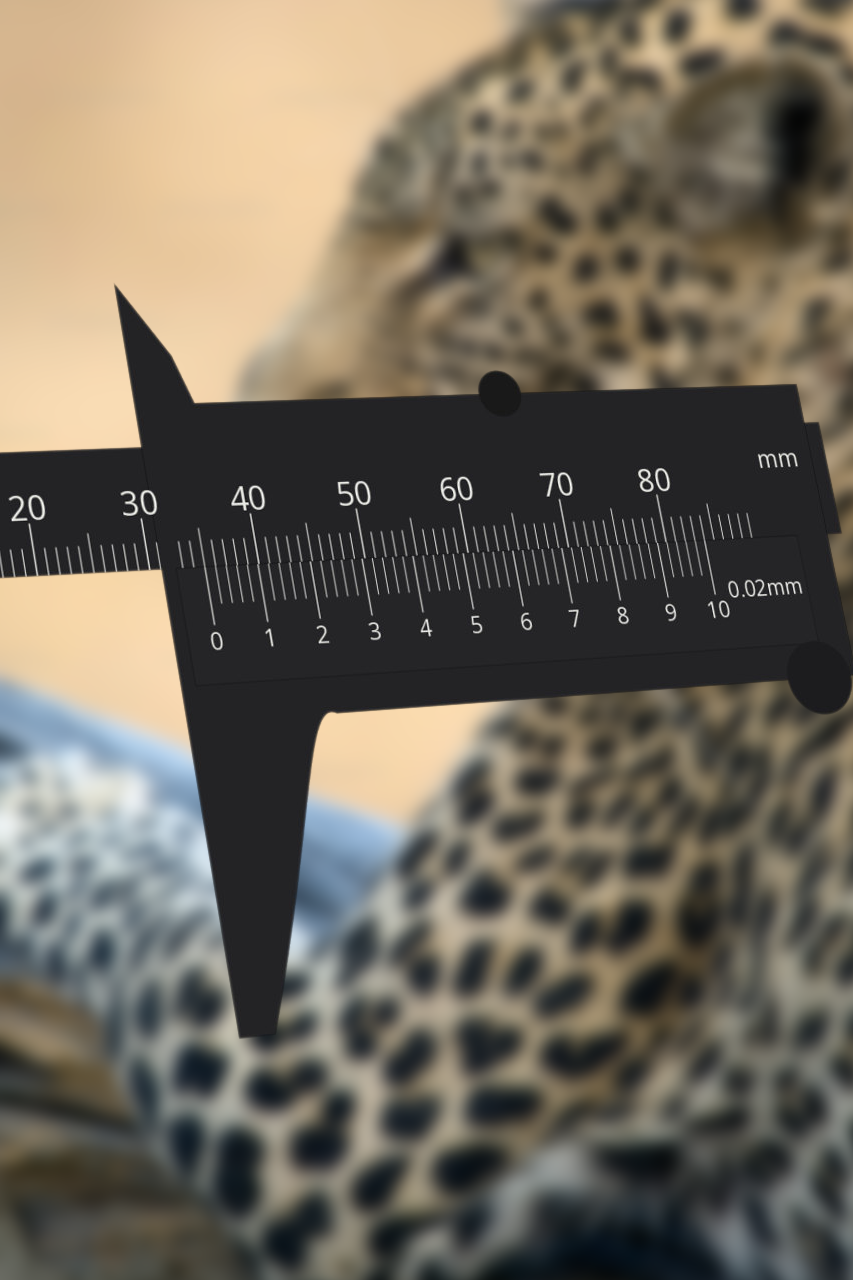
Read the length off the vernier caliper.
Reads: 35.0 mm
